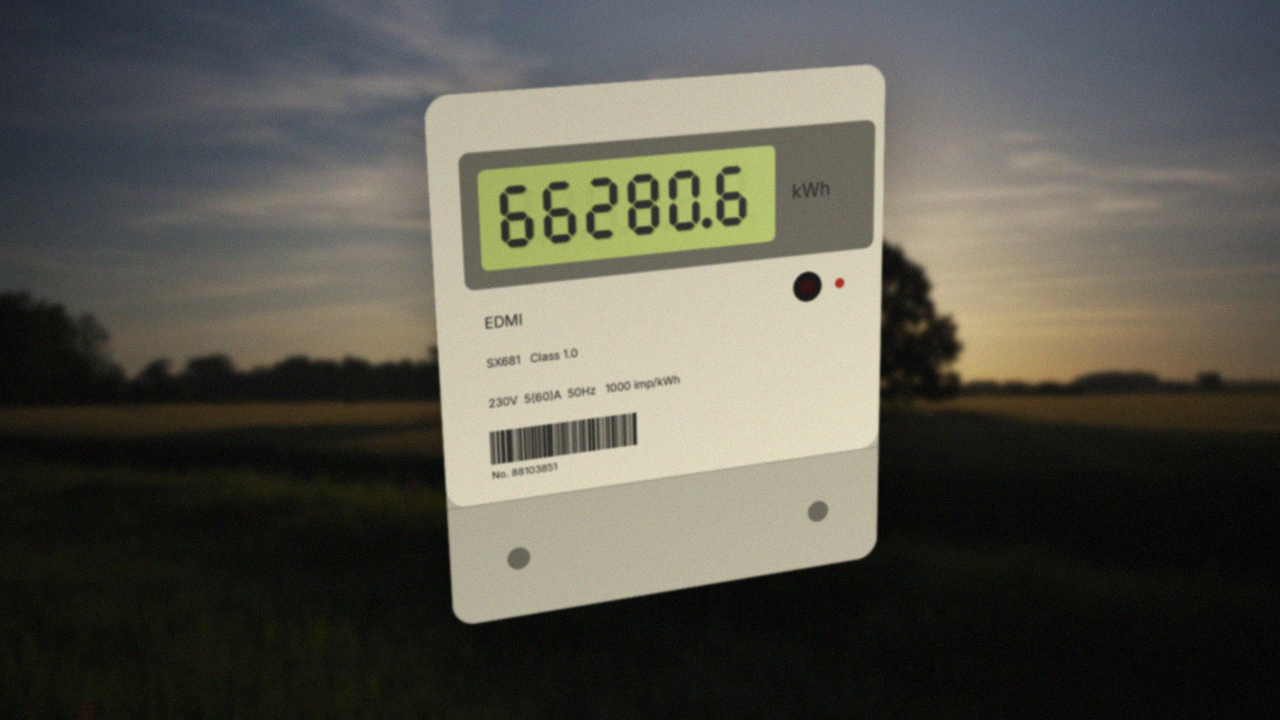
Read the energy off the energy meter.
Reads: 66280.6 kWh
